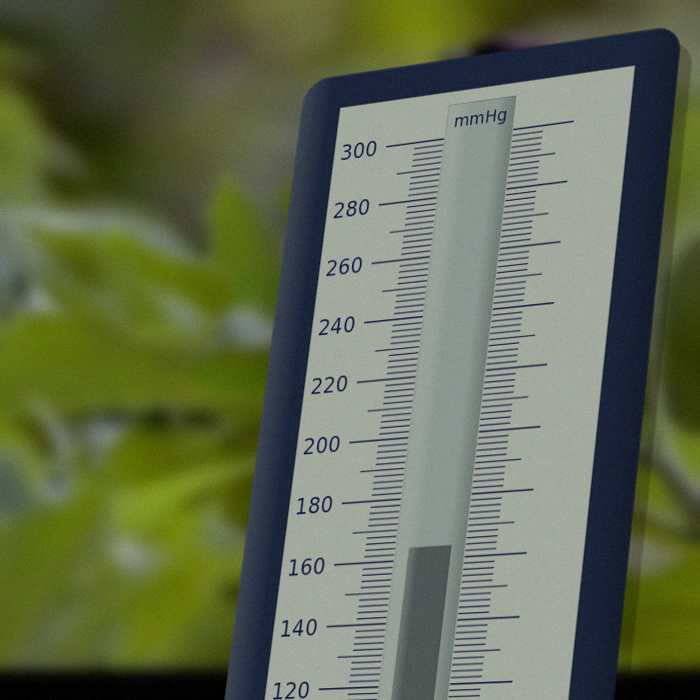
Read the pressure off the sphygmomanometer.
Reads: 164 mmHg
